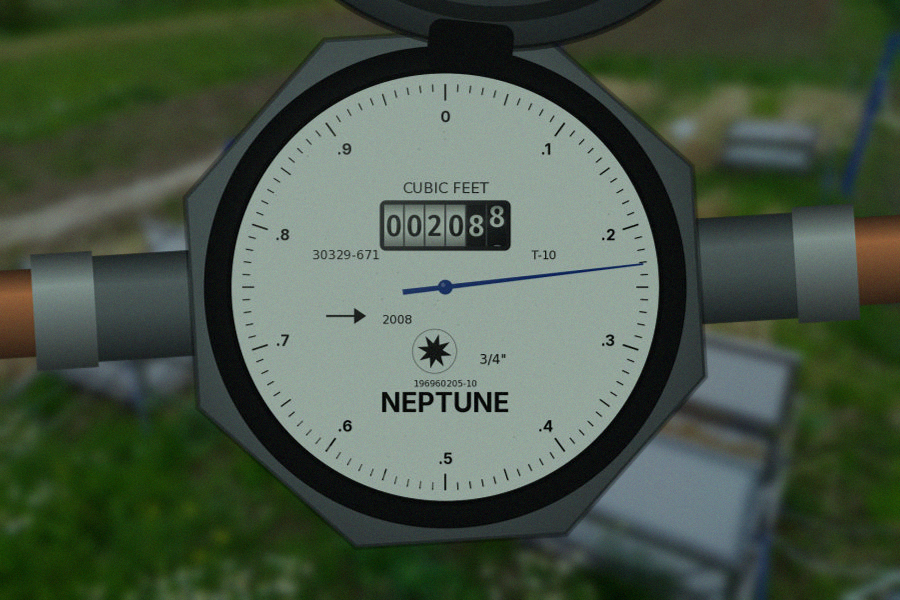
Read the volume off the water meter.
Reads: 2088.23 ft³
